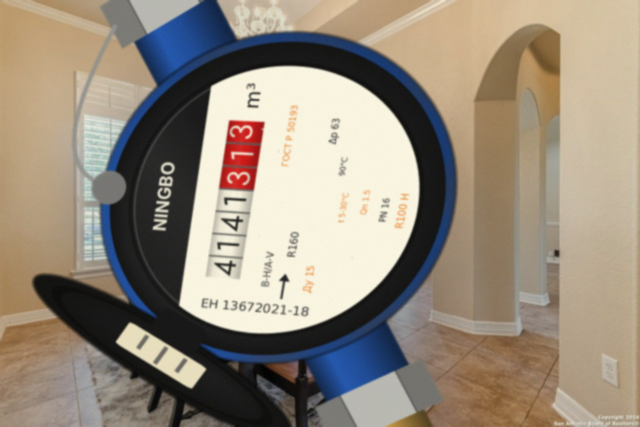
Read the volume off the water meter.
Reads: 4141.313 m³
